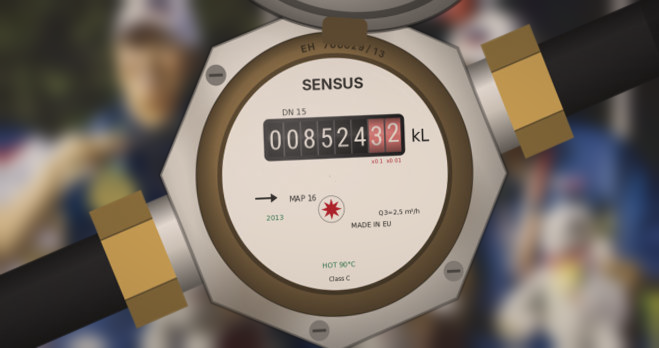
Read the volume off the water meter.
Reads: 8524.32 kL
